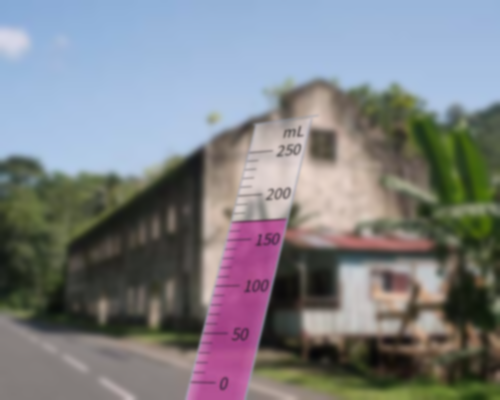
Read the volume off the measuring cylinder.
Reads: 170 mL
